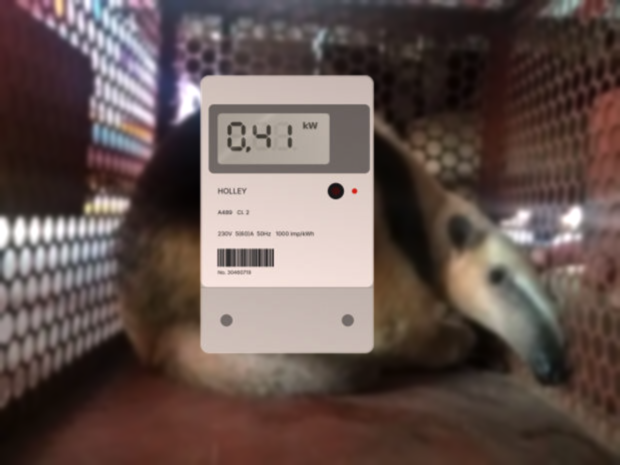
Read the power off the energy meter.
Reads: 0.41 kW
